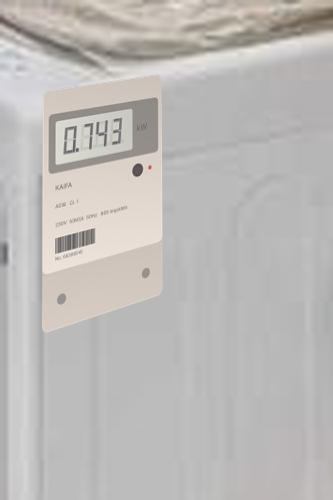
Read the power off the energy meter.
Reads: 0.743 kW
